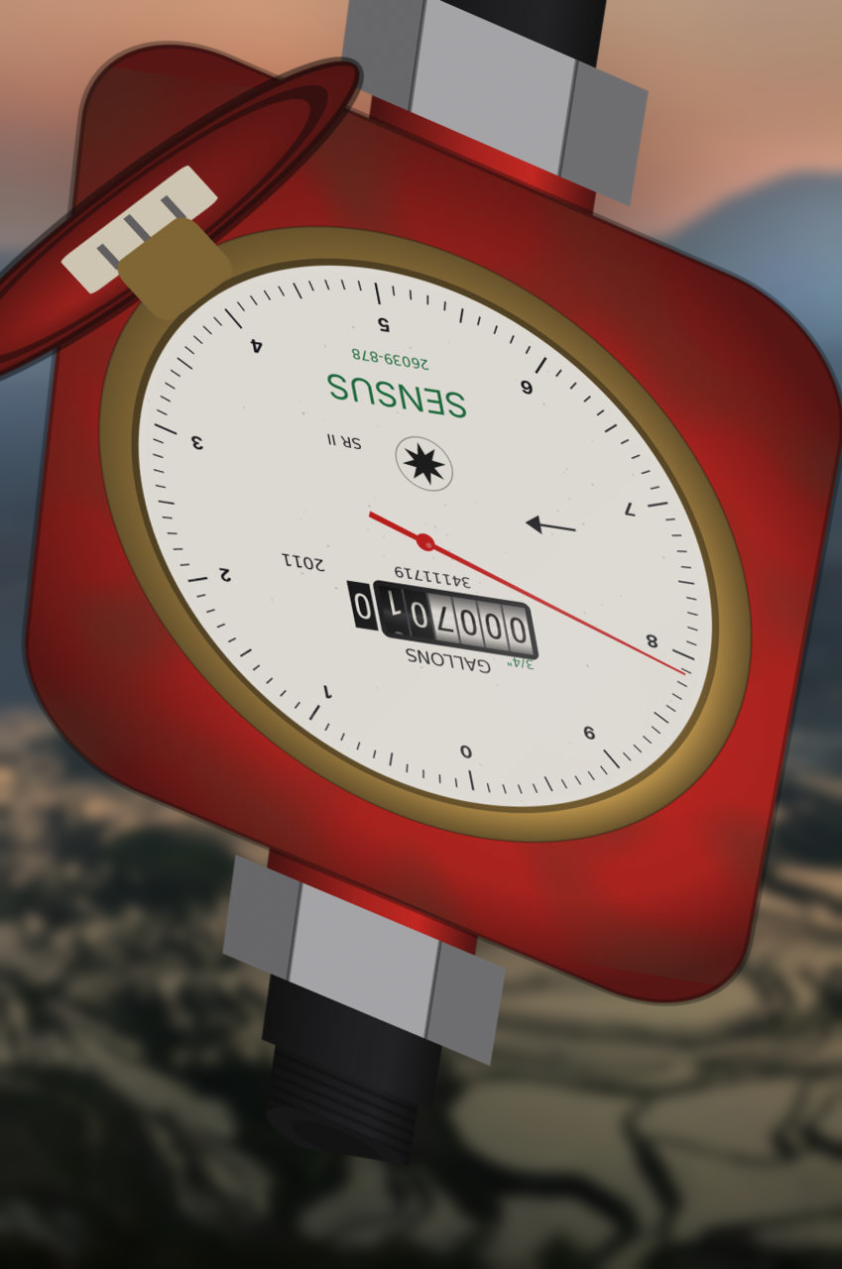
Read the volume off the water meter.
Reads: 7008.1 gal
